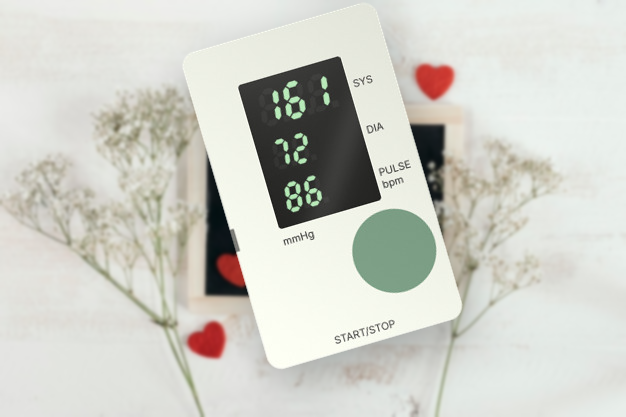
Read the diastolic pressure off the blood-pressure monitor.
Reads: 72 mmHg
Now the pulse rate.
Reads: 86 bpm
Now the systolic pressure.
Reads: 161 mmHg
